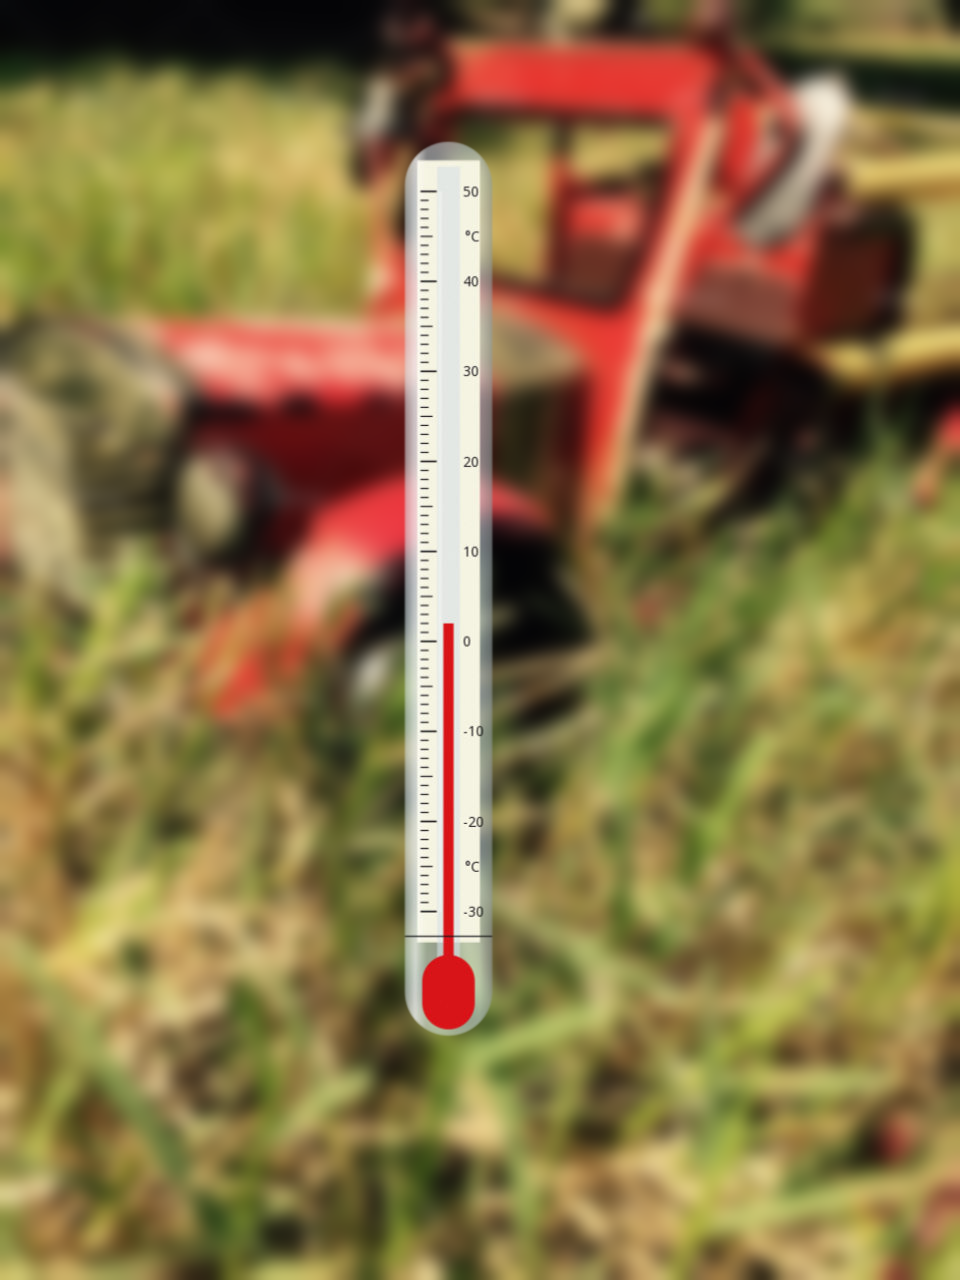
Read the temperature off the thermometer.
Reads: 2 °C
